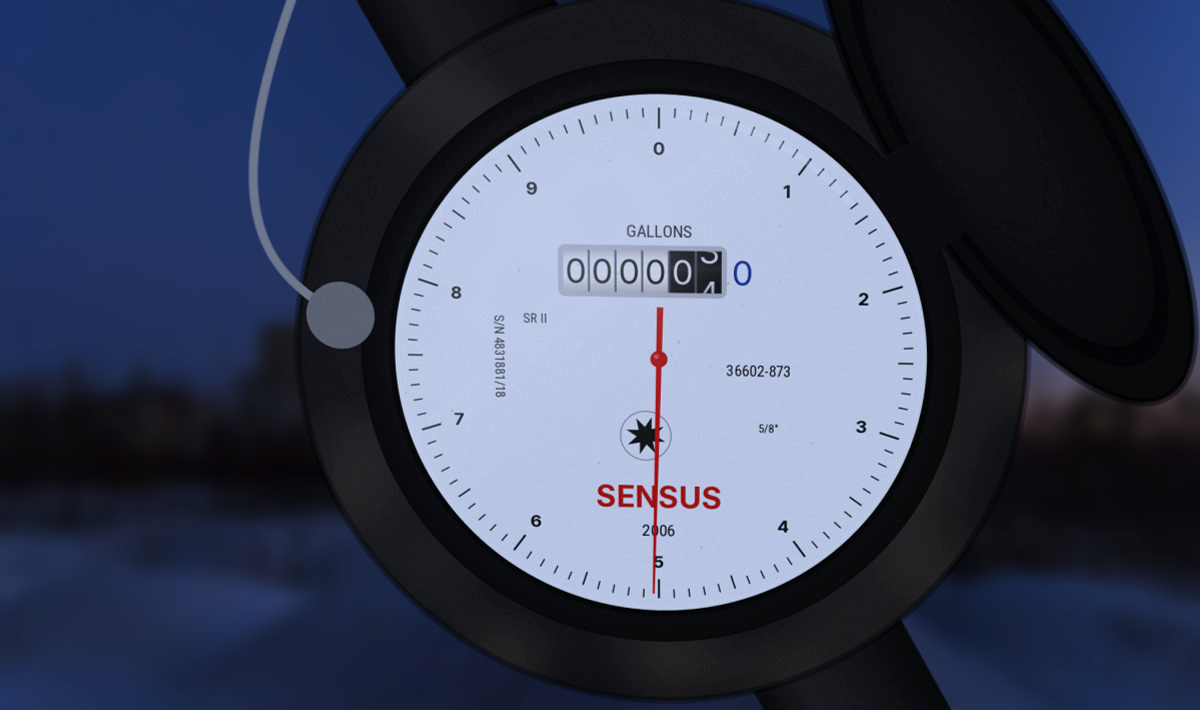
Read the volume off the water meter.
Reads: 35.0 gal
